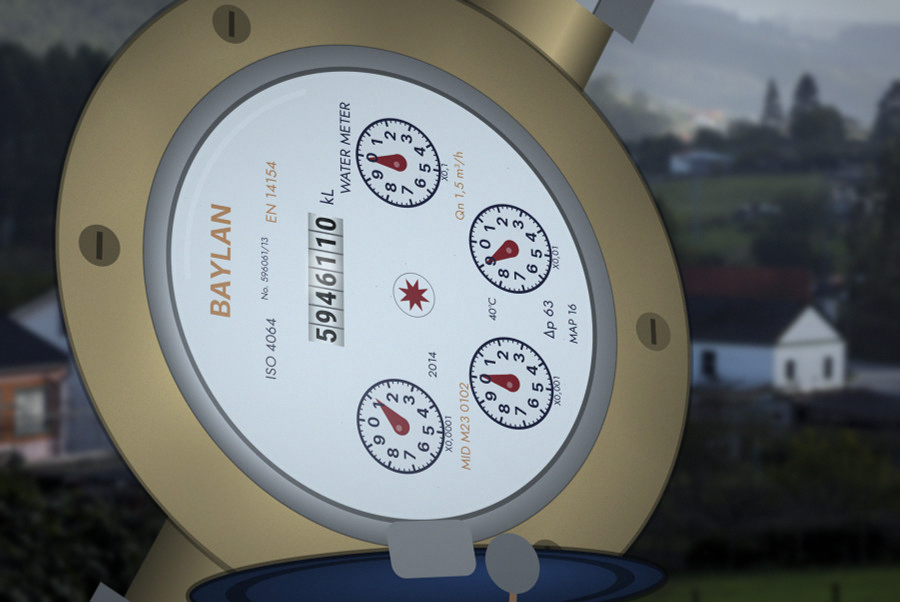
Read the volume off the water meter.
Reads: 5946109.9901 kL
